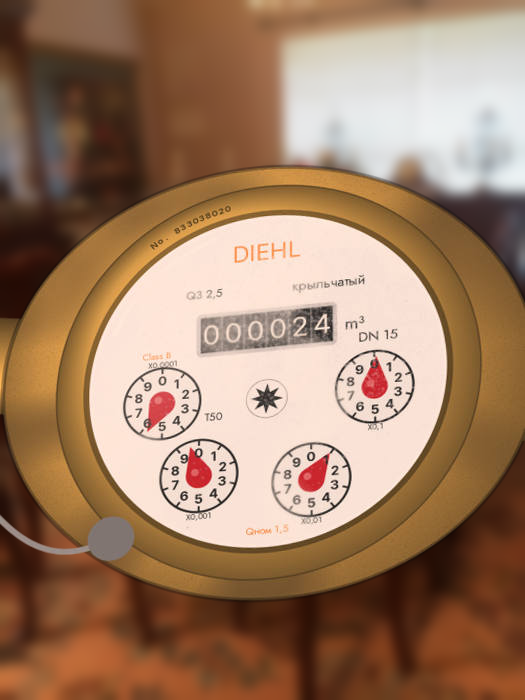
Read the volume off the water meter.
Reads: 24.0095 m³
